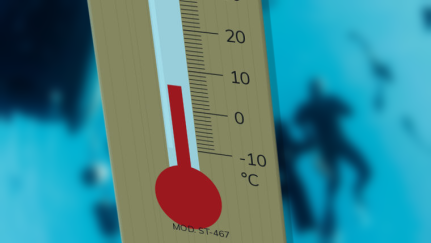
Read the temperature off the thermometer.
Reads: 6 °C
